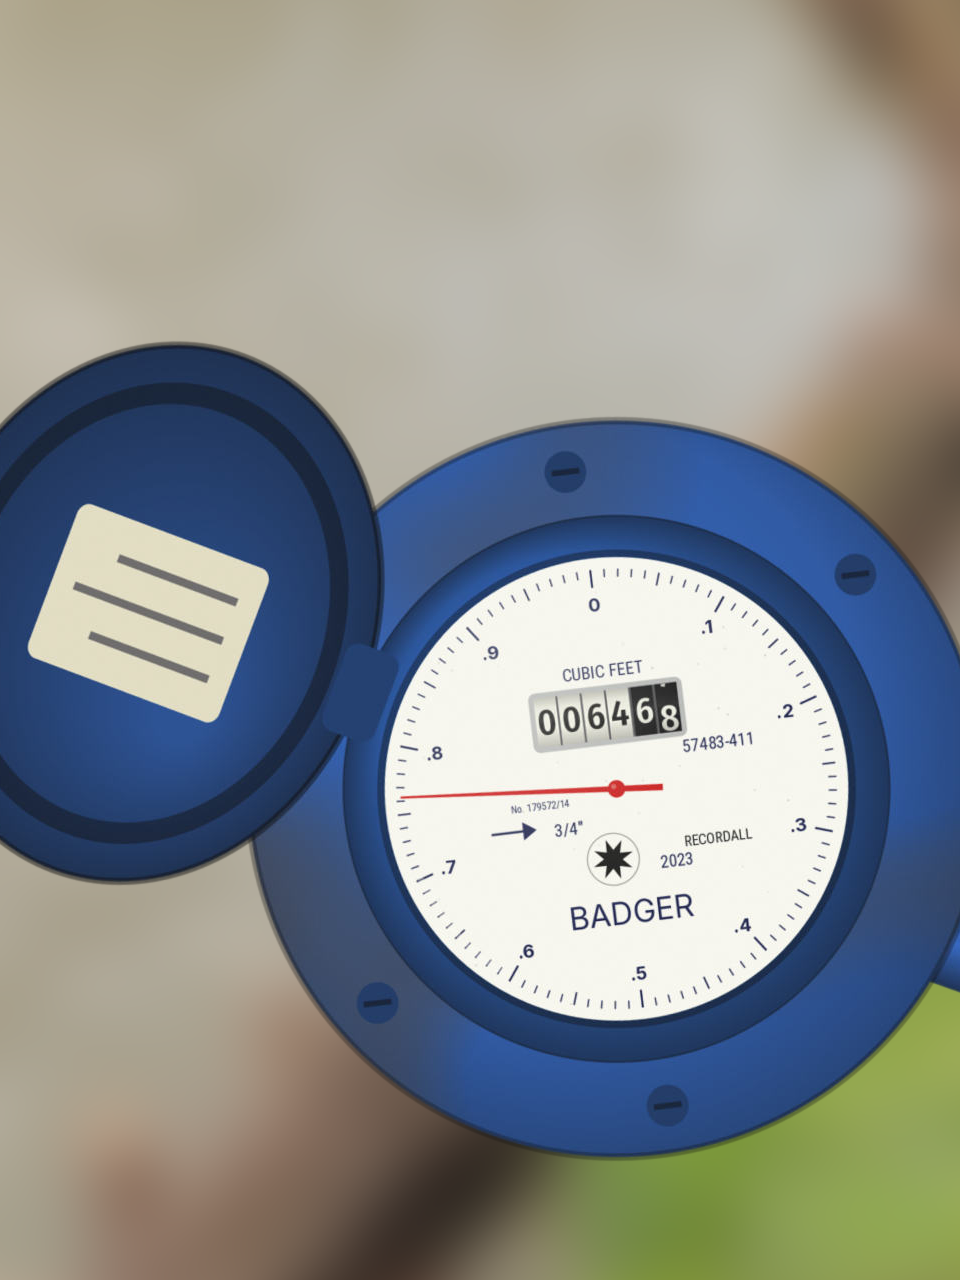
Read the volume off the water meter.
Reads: 6467.76 ft³
